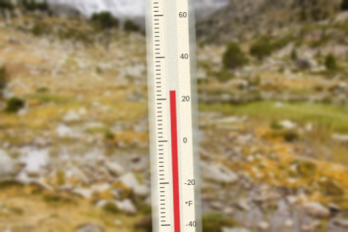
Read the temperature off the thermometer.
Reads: 24 °F
